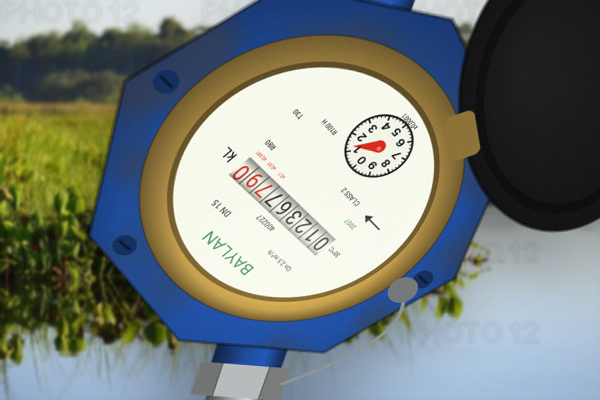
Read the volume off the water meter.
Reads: 12367.7901 kL
